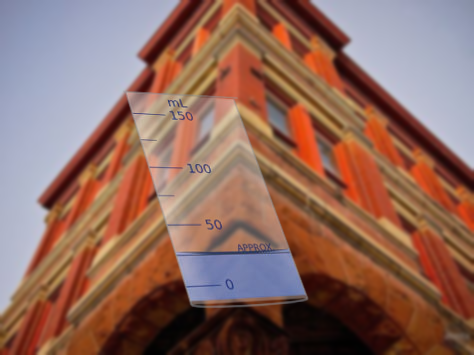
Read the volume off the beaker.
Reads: 25 mL
